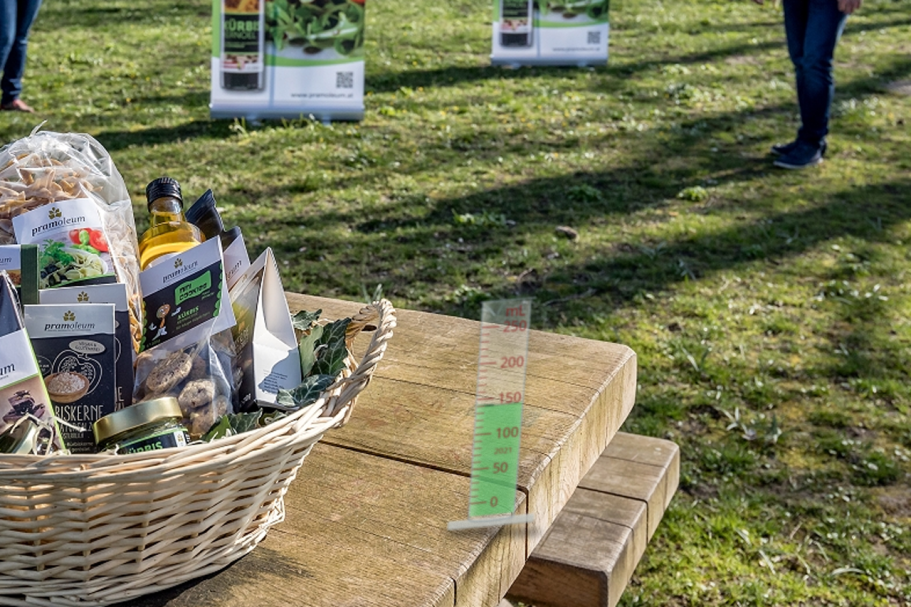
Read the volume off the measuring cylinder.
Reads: 140 mL
